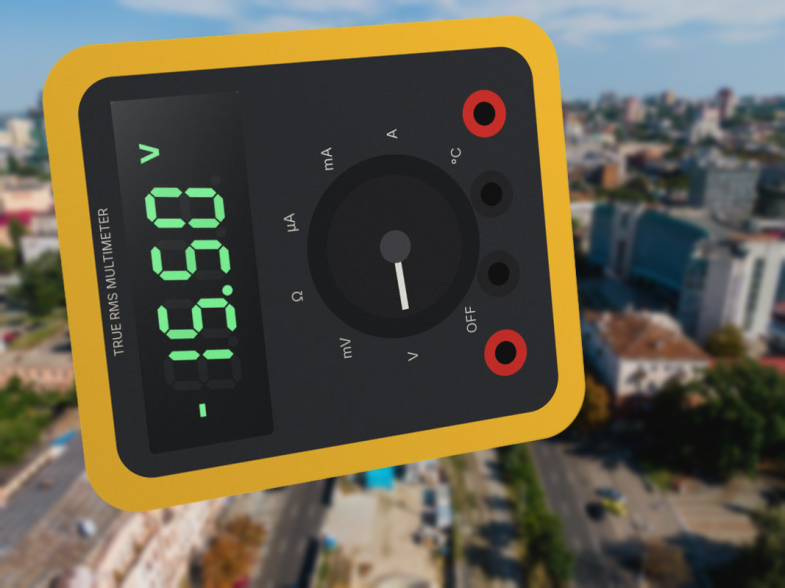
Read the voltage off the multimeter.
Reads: -15.50 V
